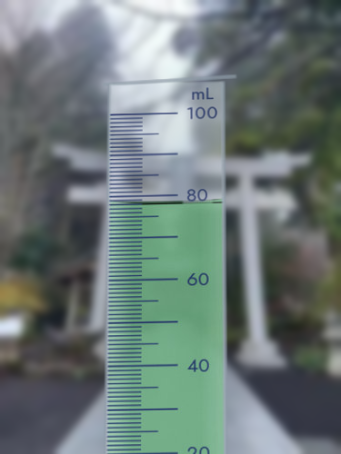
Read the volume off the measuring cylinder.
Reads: 78 mL
